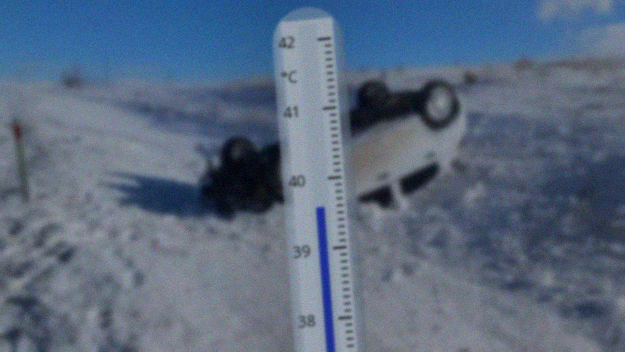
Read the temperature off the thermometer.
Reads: 39.6 °C
